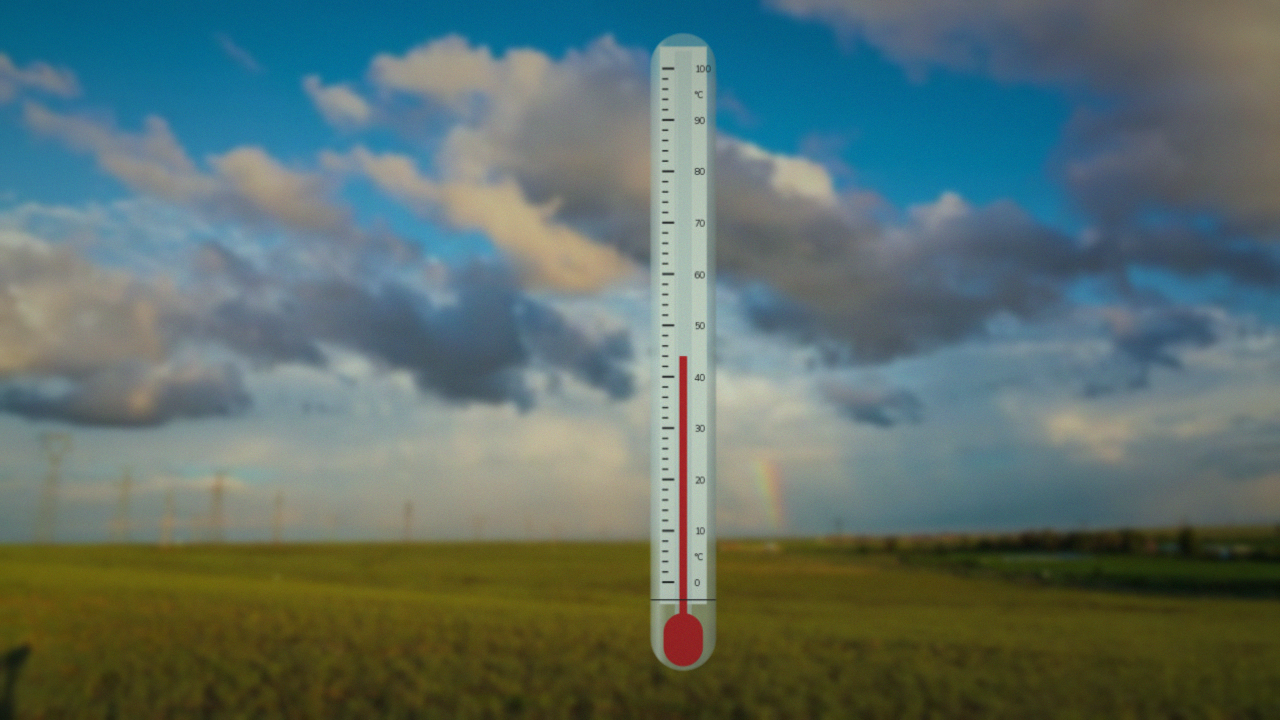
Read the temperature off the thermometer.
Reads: 44 °C
